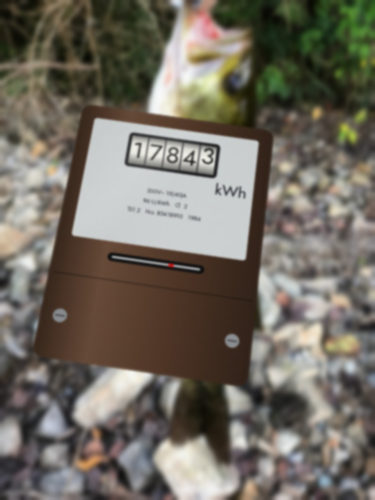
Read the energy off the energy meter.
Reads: 17843 kWh
